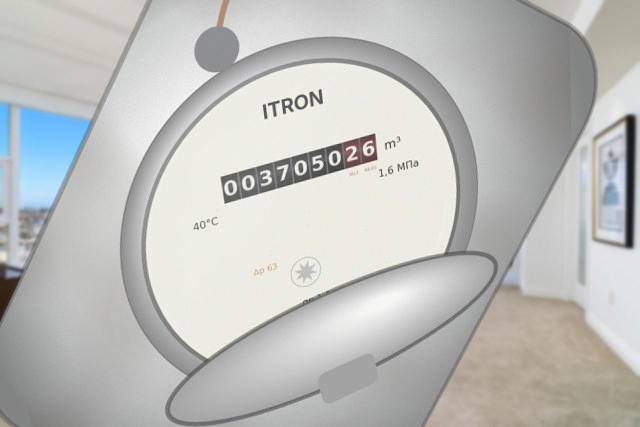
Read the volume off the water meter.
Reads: 37050.26 m³
